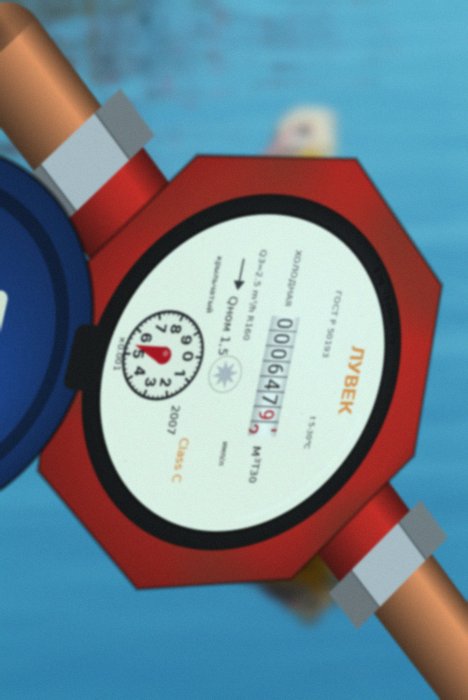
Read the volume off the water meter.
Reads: 647.915 m³
